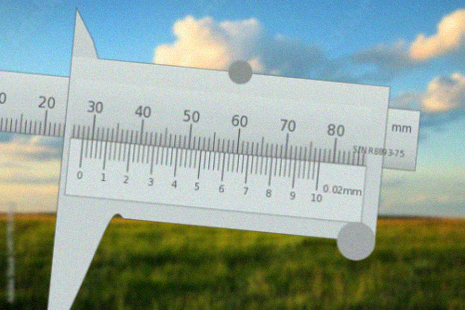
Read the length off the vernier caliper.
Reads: 28.0 mm
